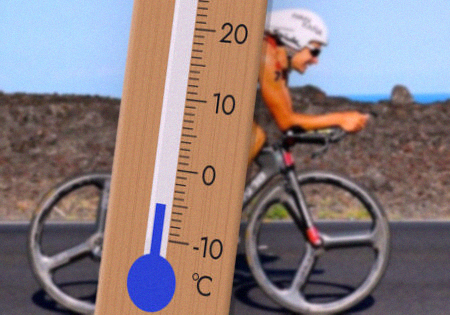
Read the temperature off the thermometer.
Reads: -5 °C
